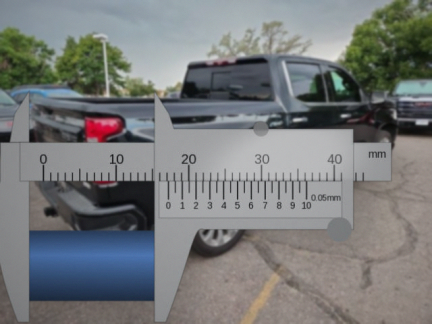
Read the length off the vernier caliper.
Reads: 17.2 mm
